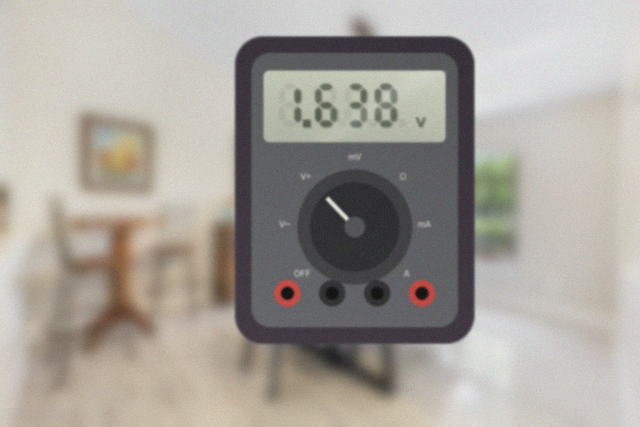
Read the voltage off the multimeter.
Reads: 1.638 V
